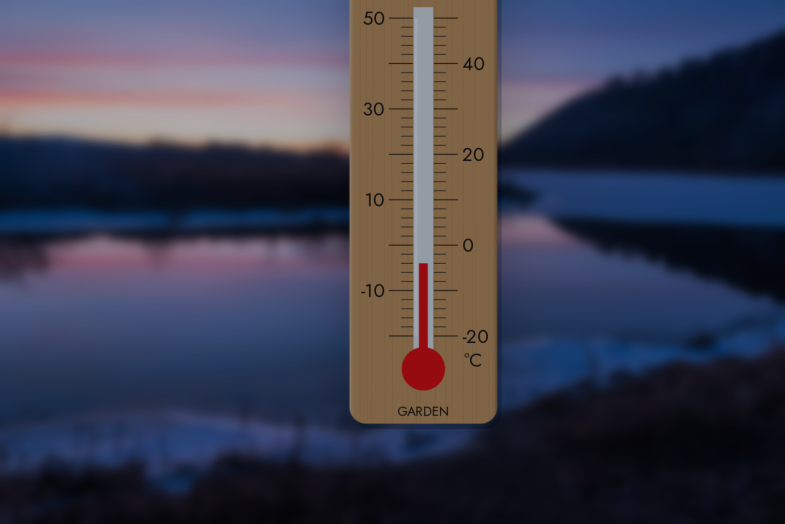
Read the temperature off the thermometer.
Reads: -4 °C
